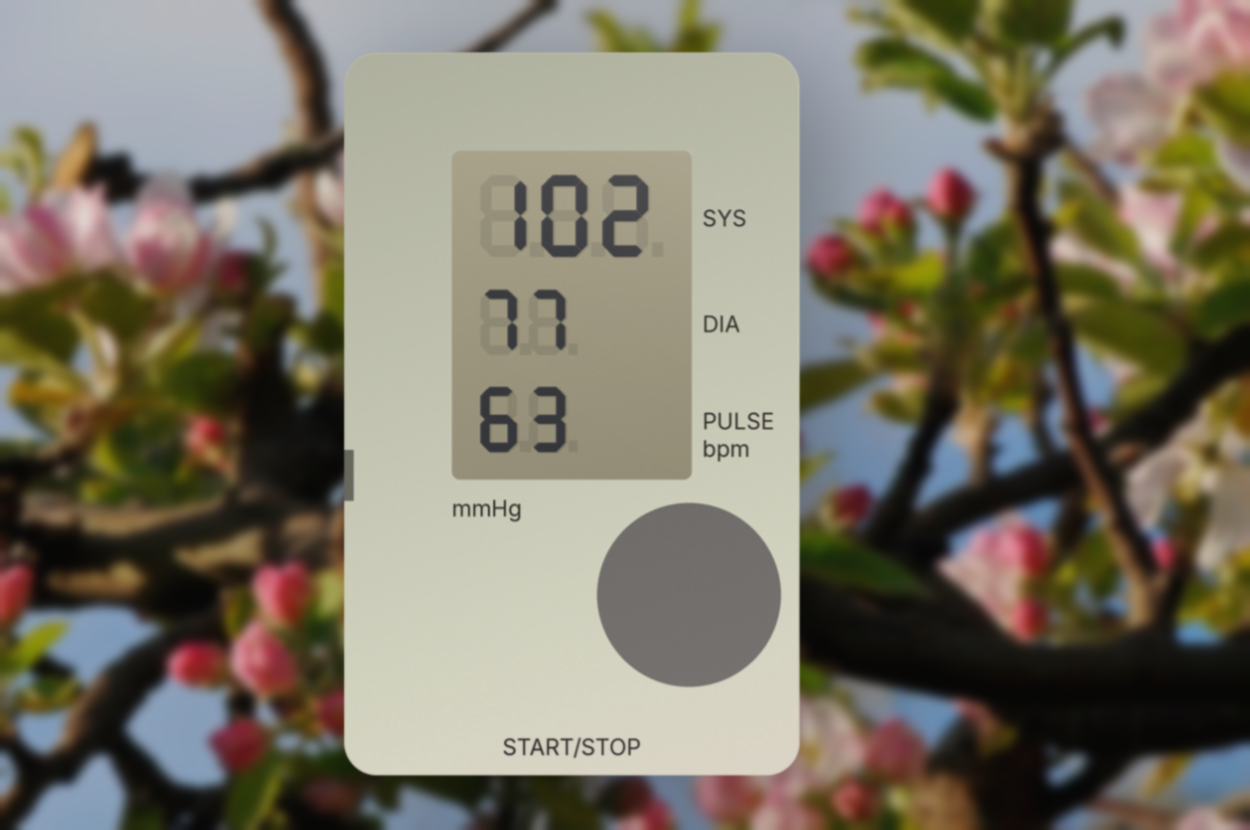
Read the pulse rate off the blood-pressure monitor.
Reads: 63 bpm
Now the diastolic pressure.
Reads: 77 mmHg
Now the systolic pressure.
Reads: 102 mmHg
